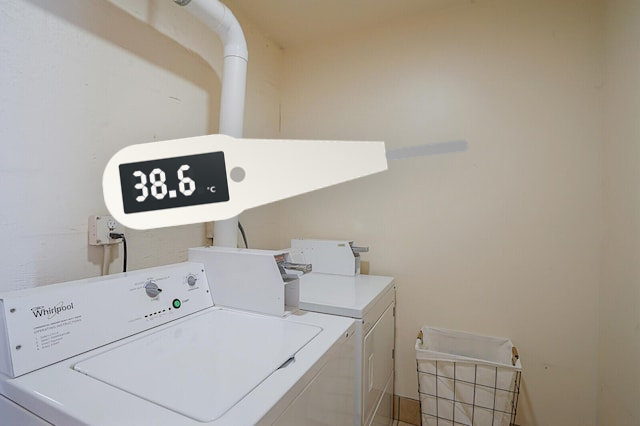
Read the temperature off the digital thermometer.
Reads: 38.6 °C
